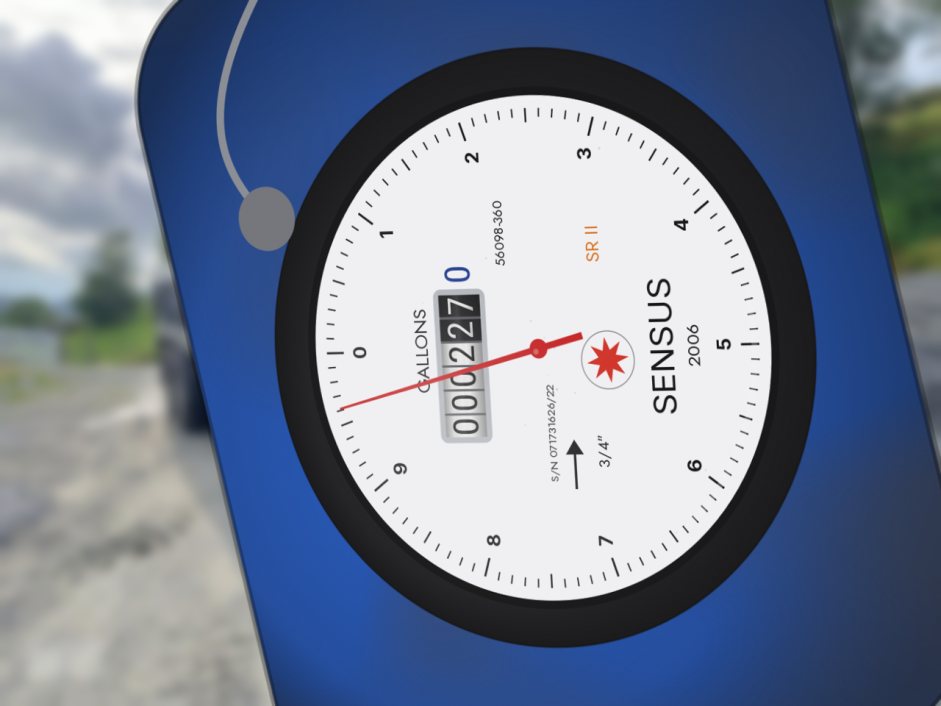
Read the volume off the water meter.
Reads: 2269.6 gal
